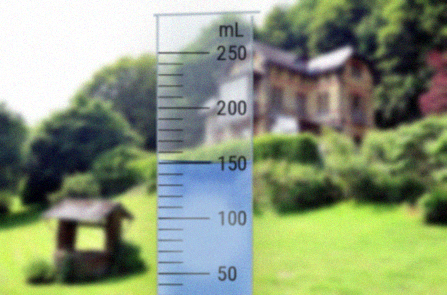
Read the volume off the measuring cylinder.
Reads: 150 mL
